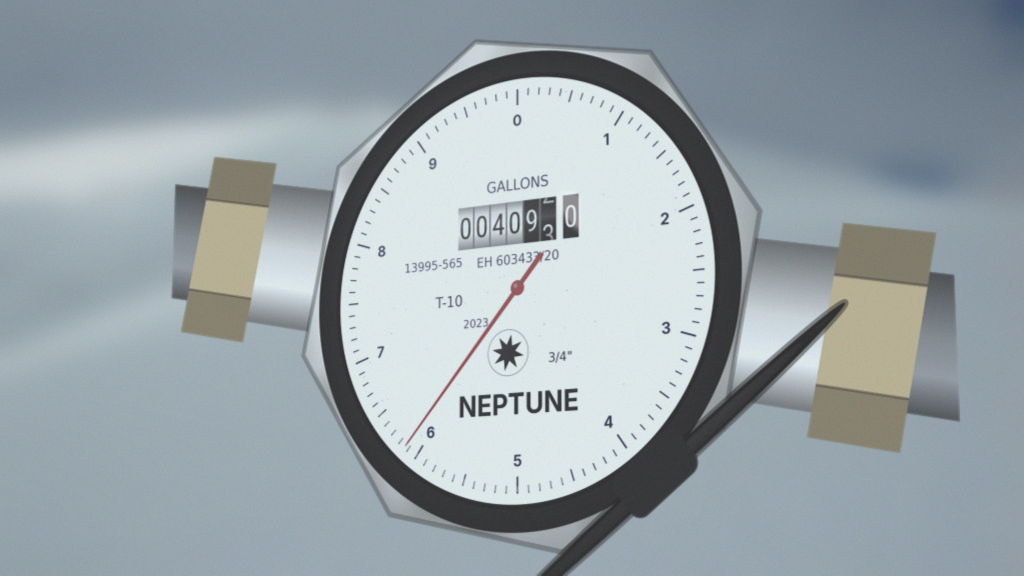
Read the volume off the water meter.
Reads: 40926.1 gal
